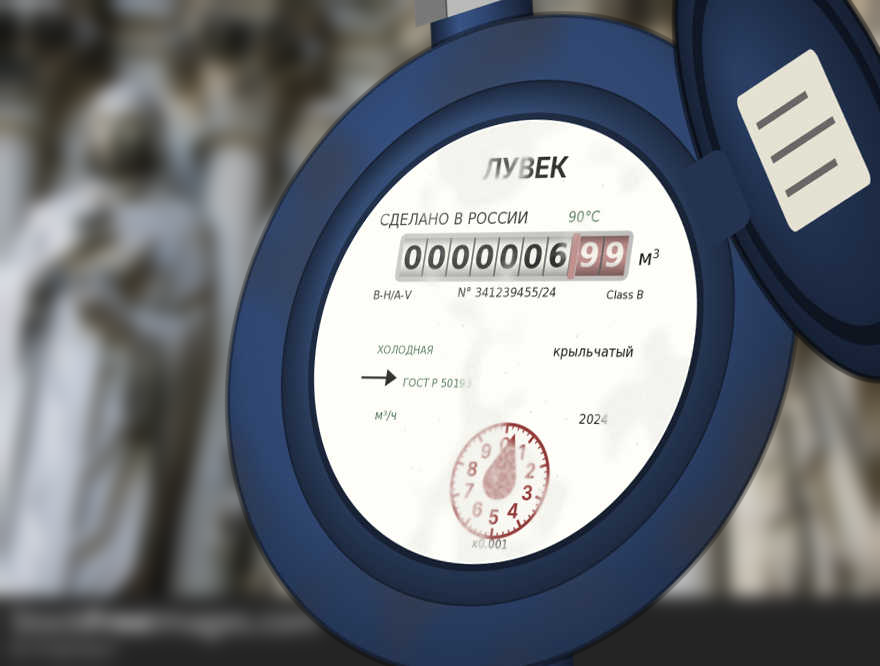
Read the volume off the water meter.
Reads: 6.990 m³
